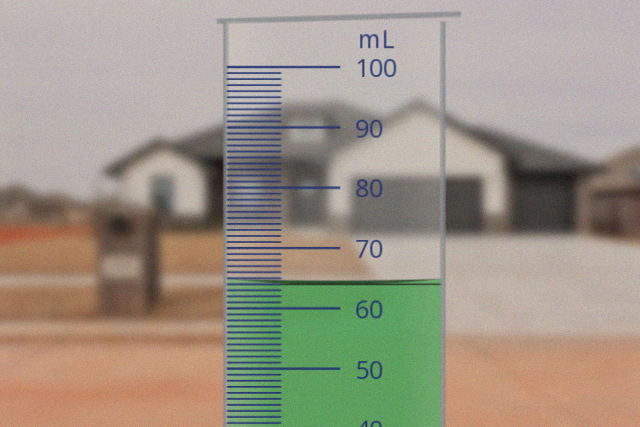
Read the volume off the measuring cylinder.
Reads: 64 mL
